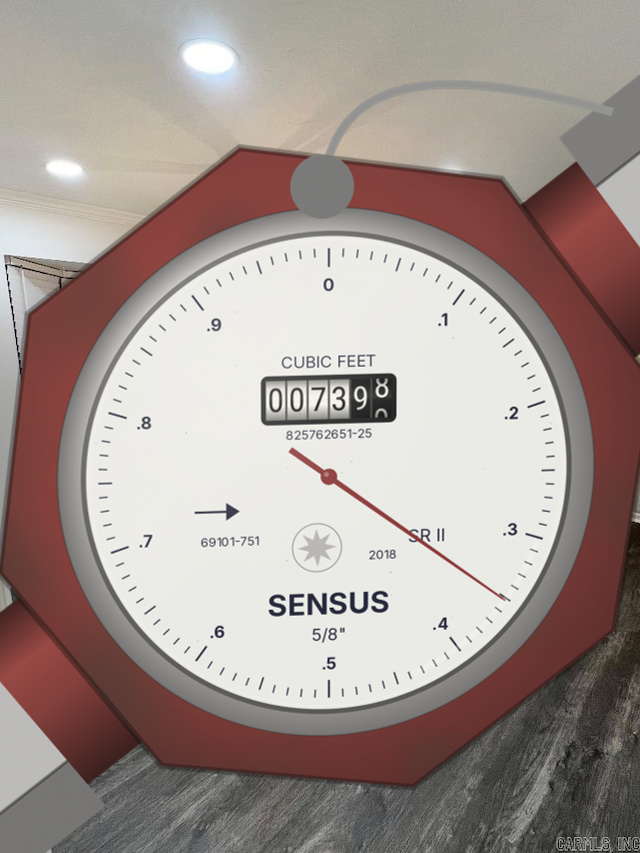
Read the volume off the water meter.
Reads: 7398.35 ft³
